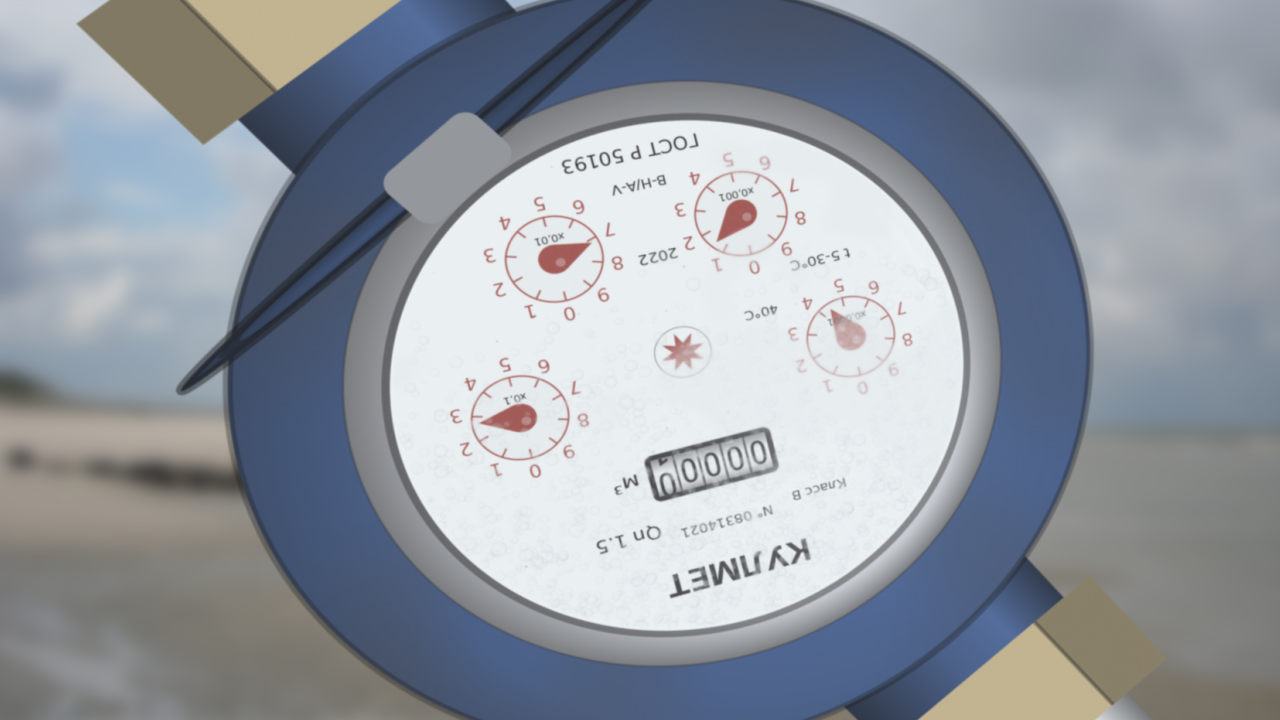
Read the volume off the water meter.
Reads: 0.2714 m³
